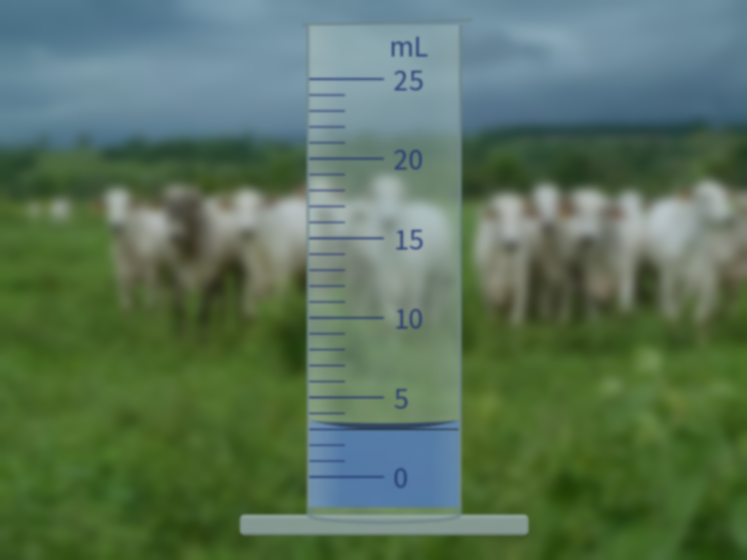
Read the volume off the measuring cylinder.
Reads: 3 mL
